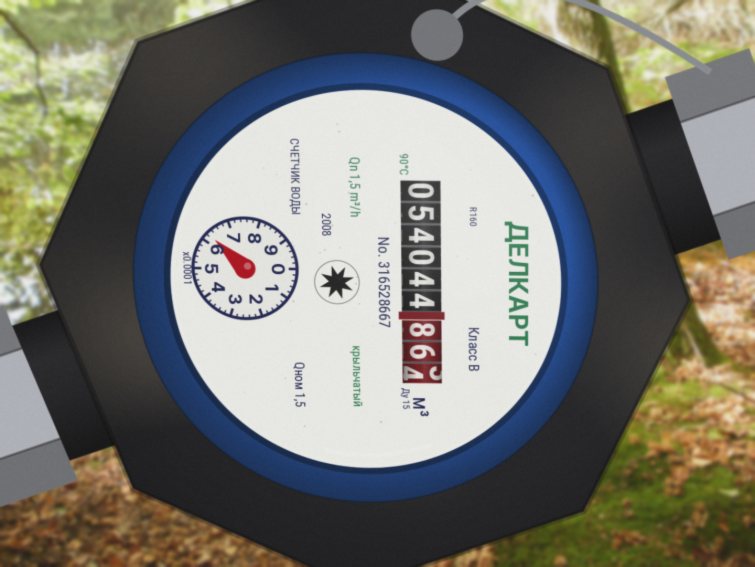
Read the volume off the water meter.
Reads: 54044.8636 m³
